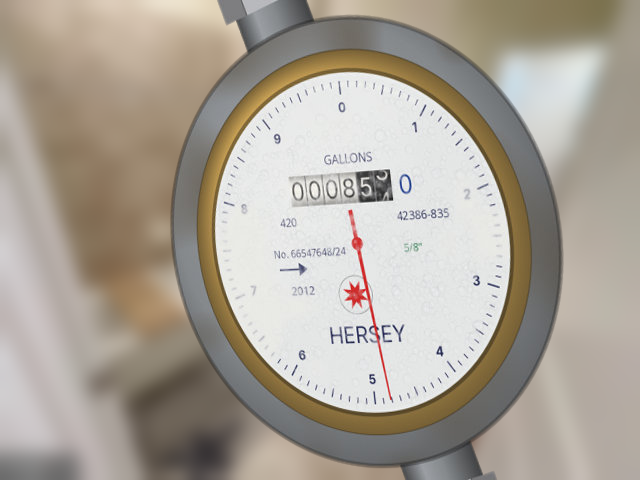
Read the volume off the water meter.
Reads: 8534.8 gal
